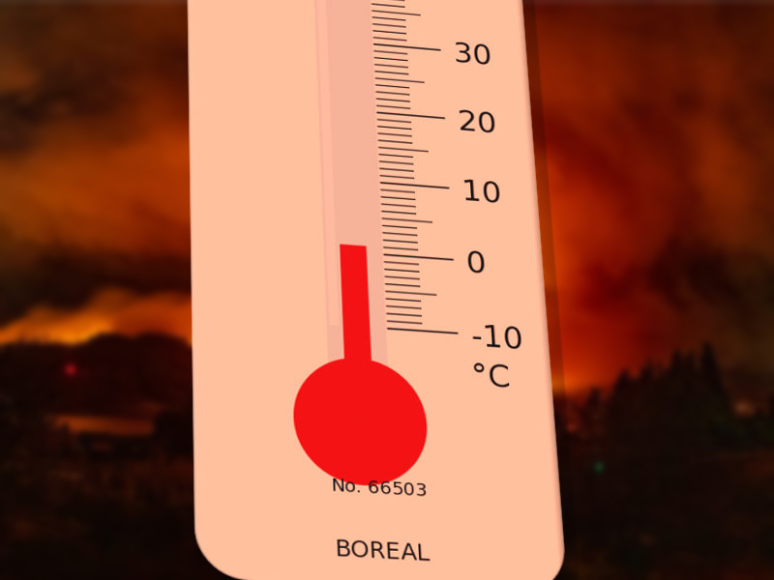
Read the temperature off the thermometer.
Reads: 1 °C
